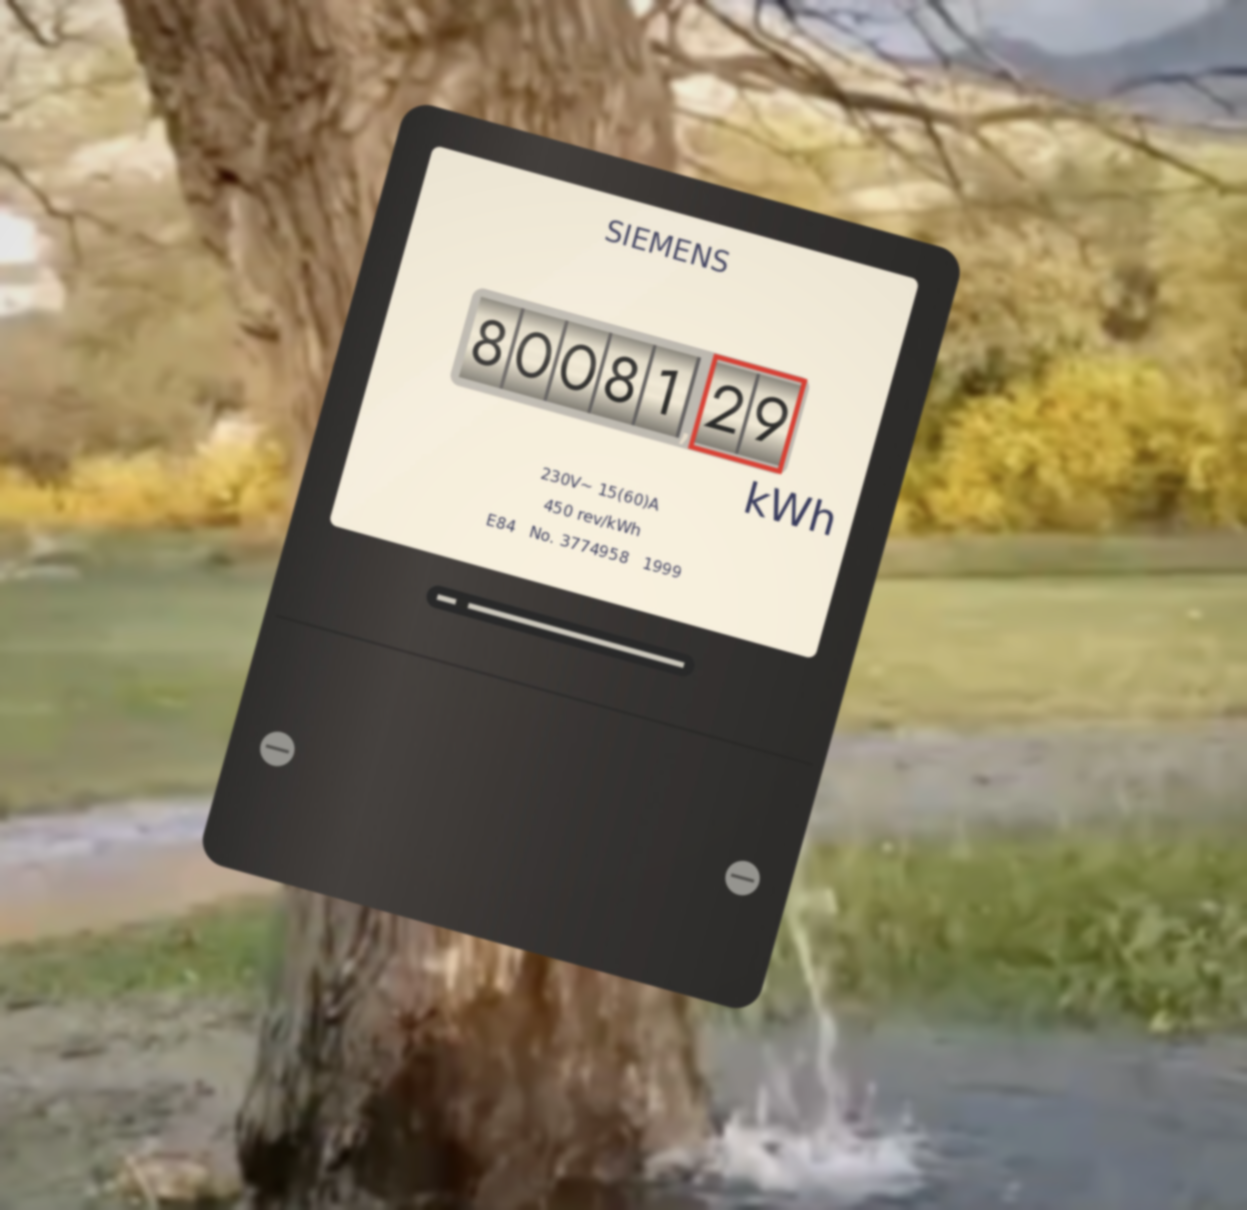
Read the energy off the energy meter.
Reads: 80081.29 kWh
